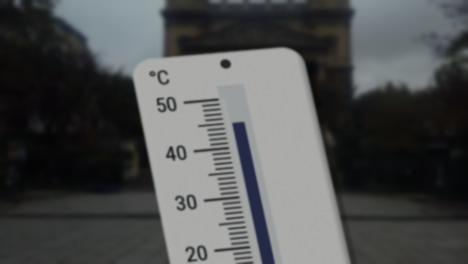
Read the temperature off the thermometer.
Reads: 45 °C
